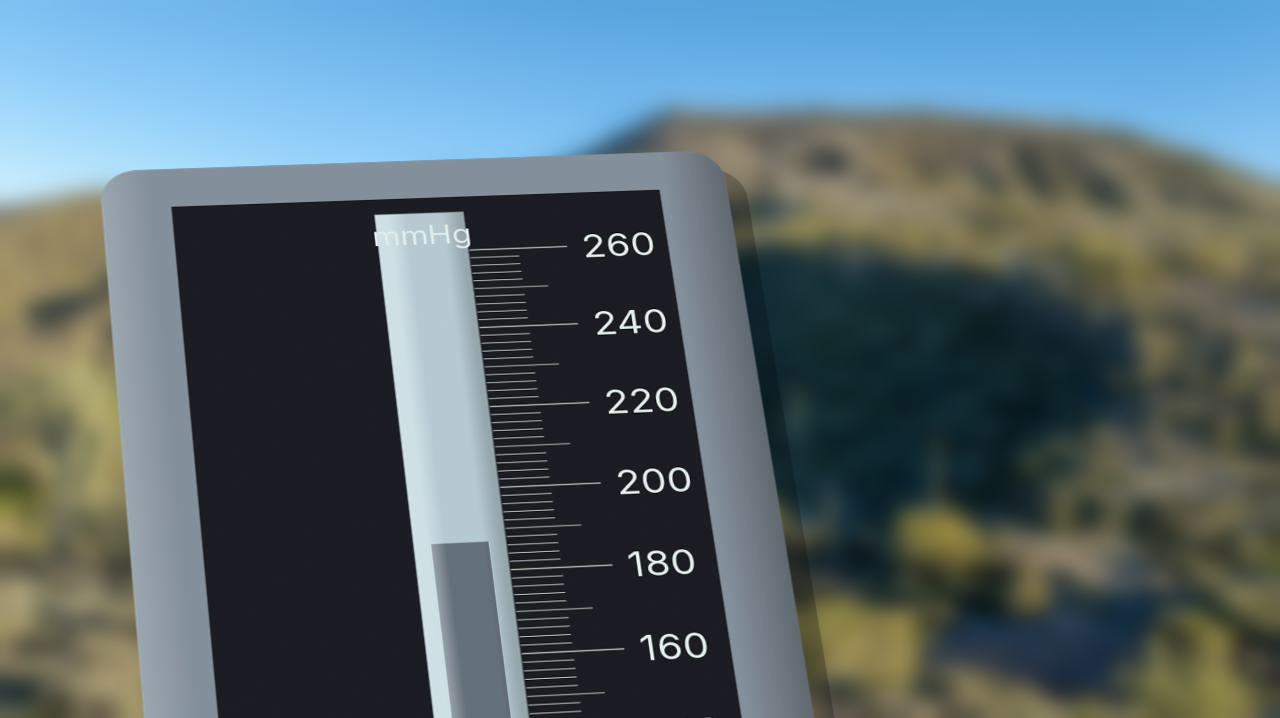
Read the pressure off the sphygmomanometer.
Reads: 187 mmHg
